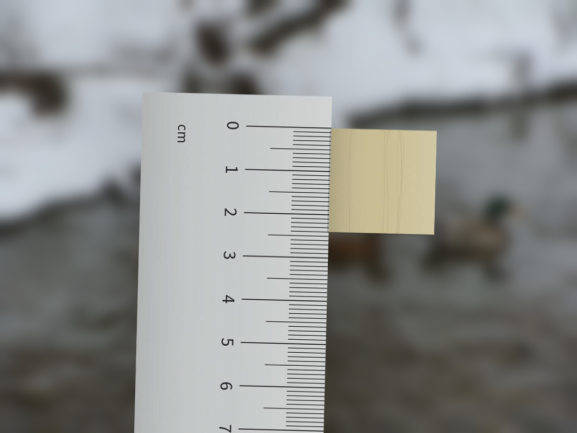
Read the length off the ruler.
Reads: 2.4 cm
